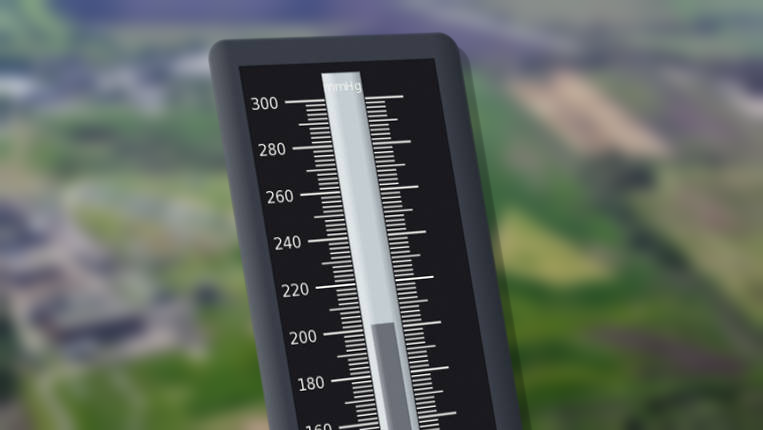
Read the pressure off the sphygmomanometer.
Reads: 202 mmHg
